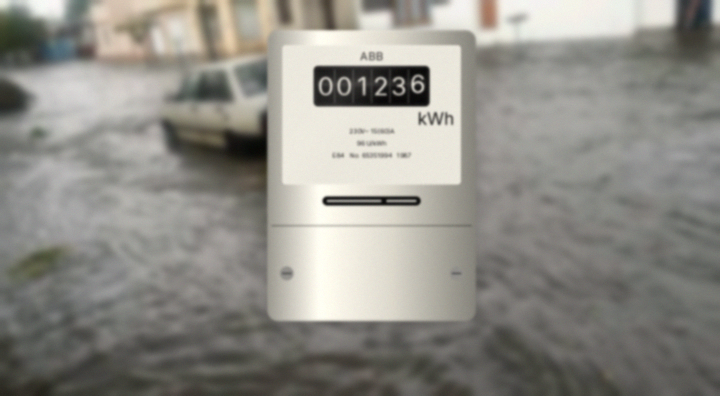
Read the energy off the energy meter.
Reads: 1236 kWh
